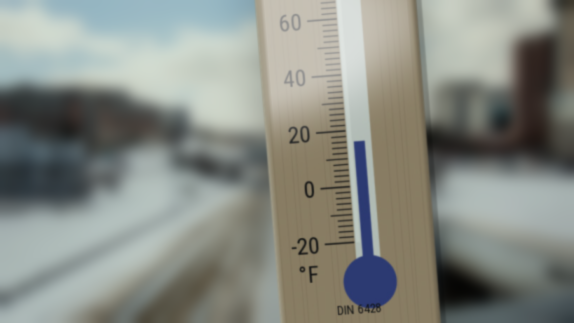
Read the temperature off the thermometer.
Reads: 16 °F
